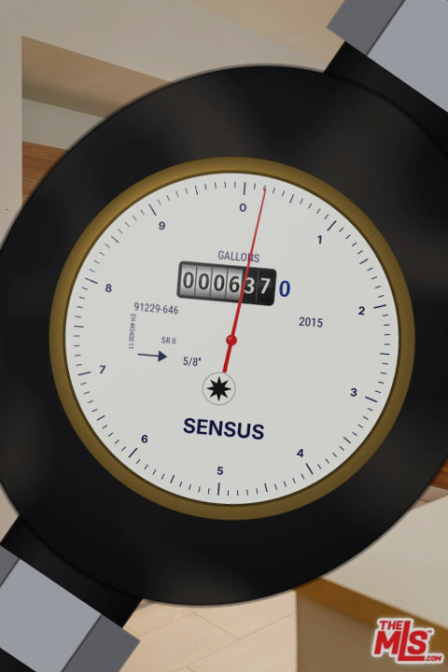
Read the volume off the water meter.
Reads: 6370.2 gal
